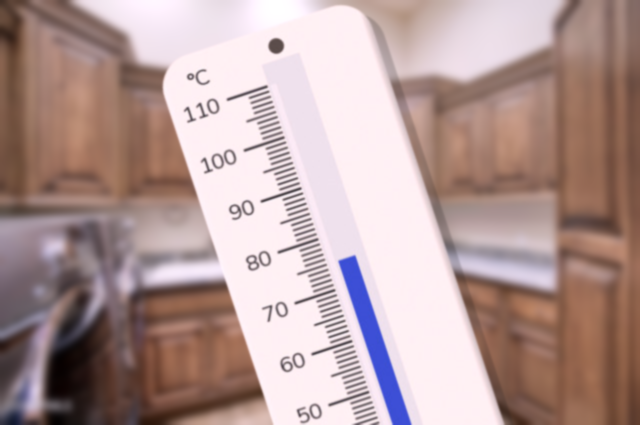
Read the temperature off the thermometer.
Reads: 75 °C
